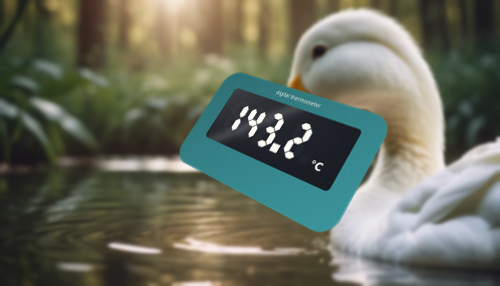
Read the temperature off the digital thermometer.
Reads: 143.2 °C
